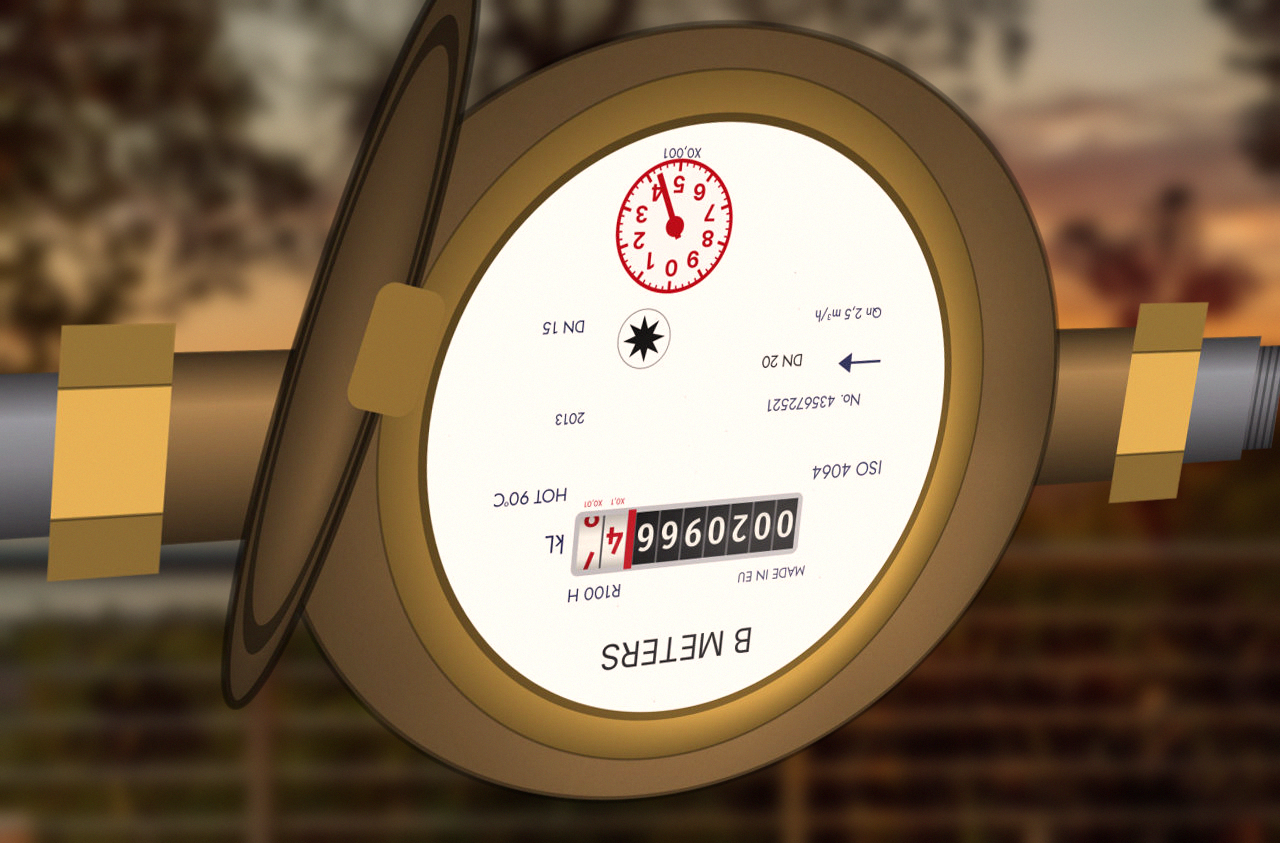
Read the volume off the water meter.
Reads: 20966.474 kL
